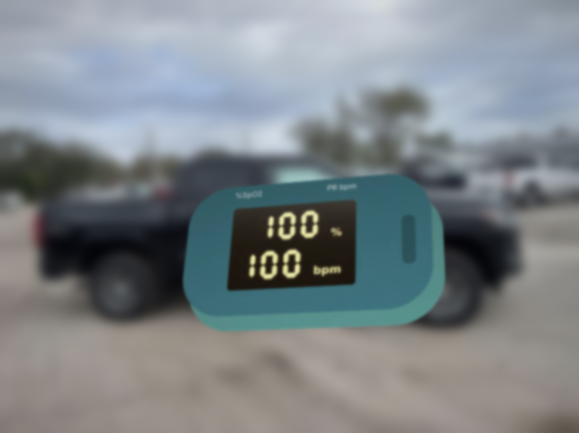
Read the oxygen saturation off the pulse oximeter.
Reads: 100 %
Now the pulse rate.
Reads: 100 bpm
